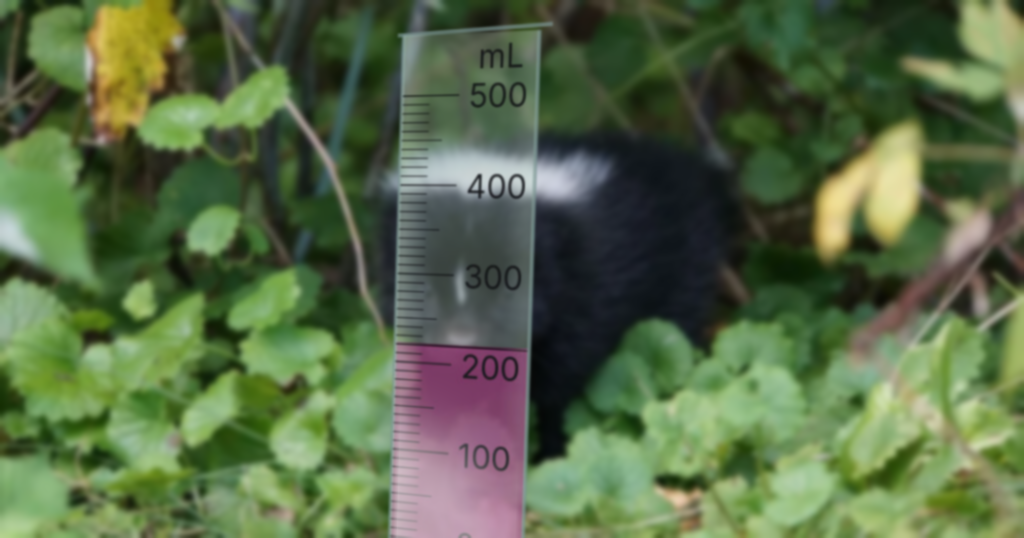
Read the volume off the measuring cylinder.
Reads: 220 mL
